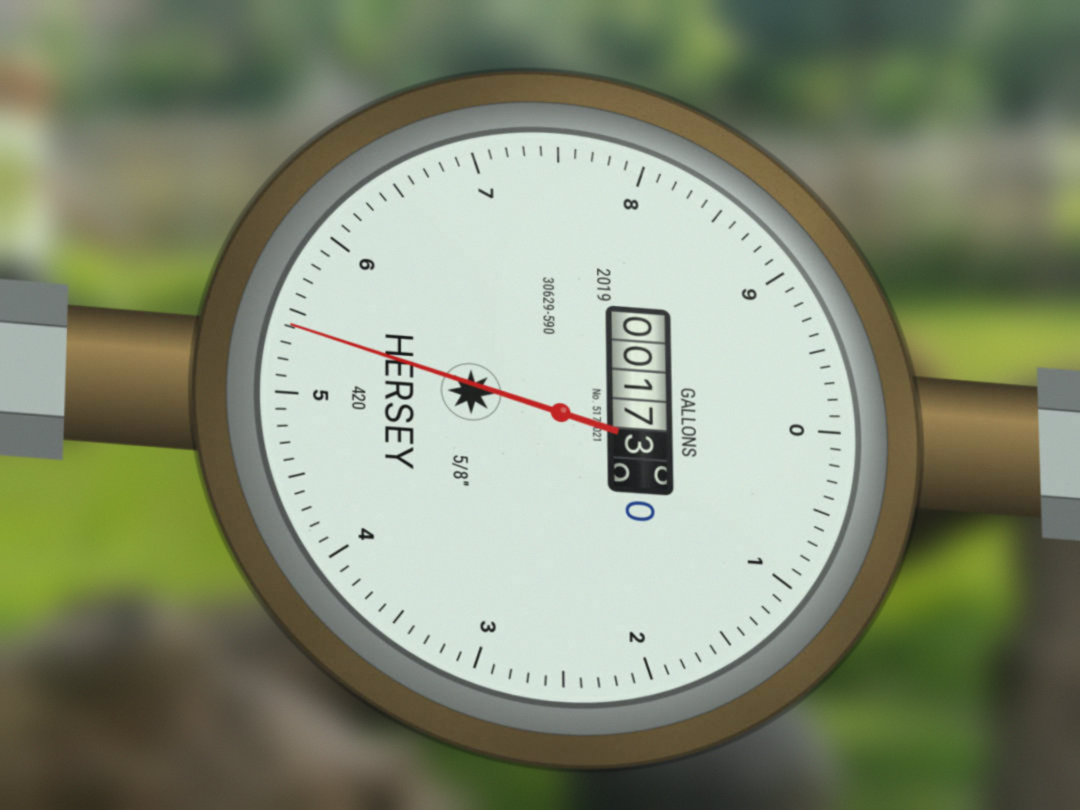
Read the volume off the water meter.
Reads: 17385.4 gal
